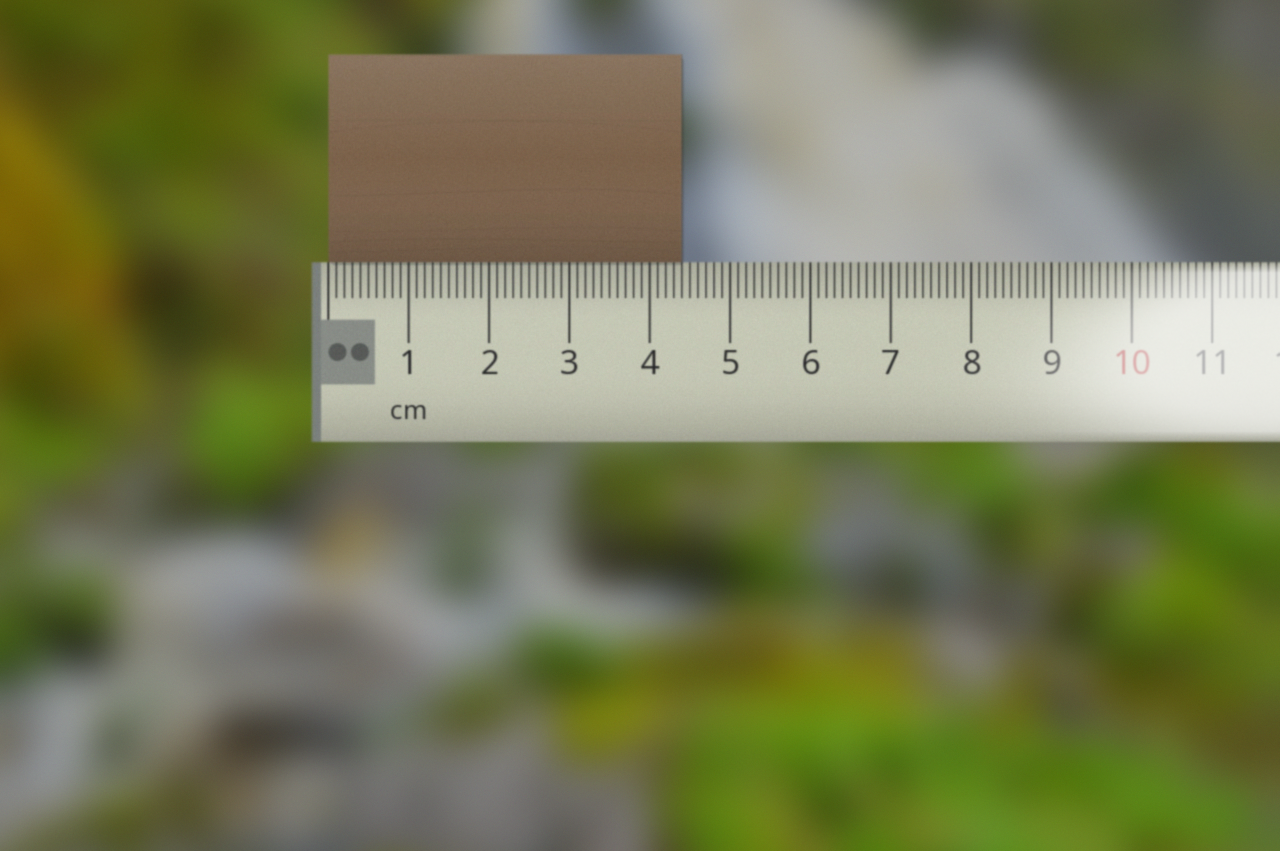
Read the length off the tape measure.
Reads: 4.4 cm
